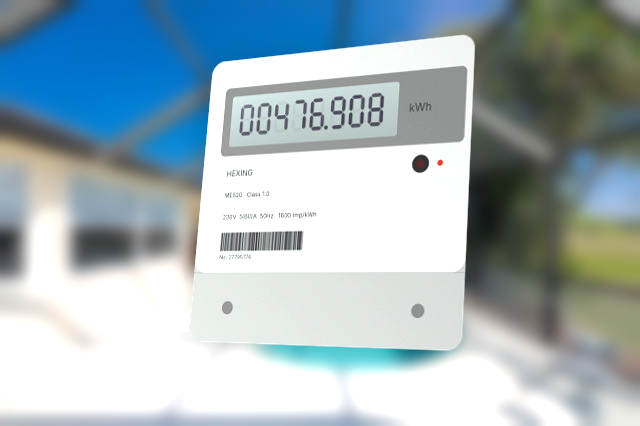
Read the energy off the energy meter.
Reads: 476.908 kWh
